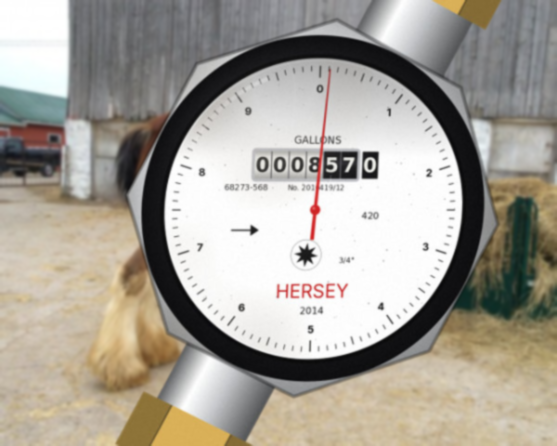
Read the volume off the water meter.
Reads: 8570.1 gal
